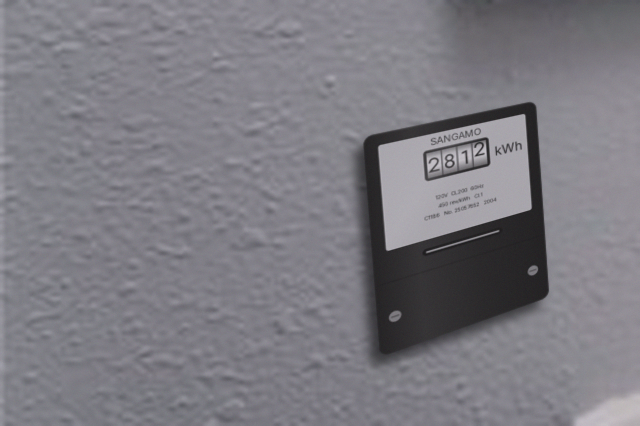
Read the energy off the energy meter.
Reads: 2812 kWh
